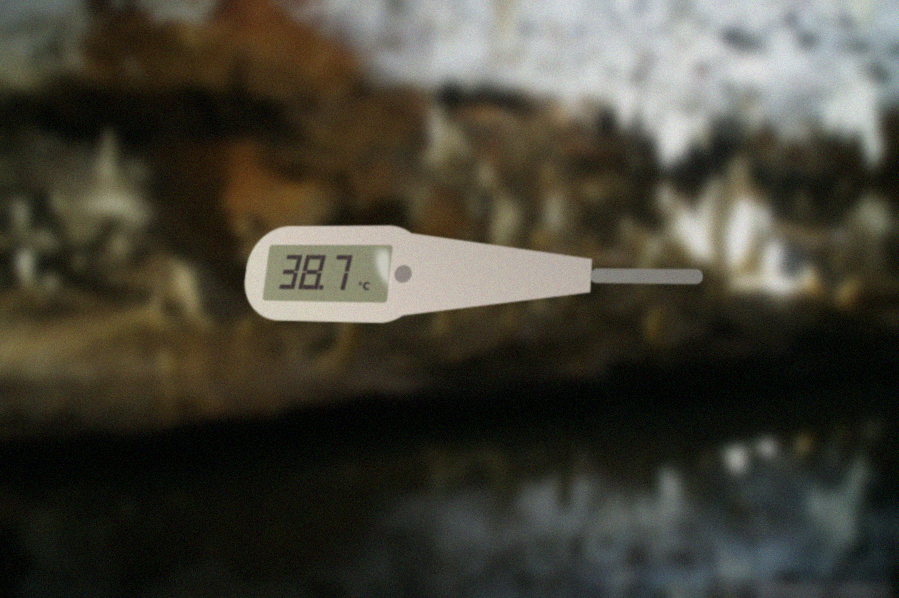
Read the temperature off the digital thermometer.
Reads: 38.7 °C
